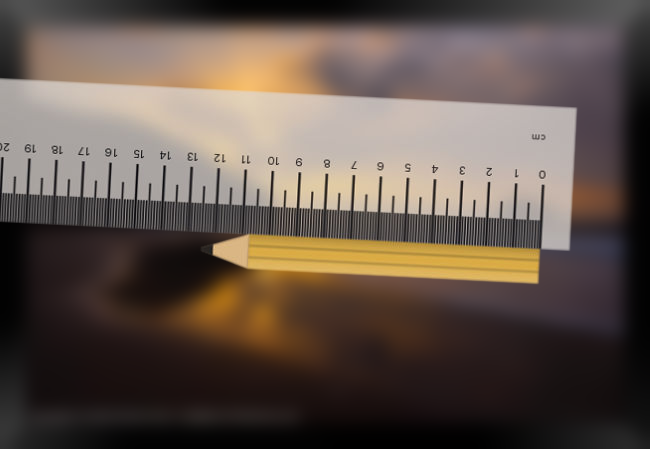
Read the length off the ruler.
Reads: 12.5 cm
